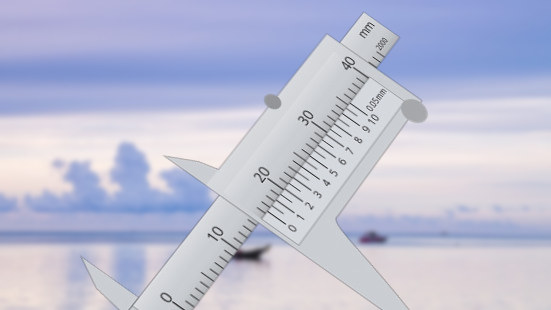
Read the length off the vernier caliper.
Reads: 16.4 mm
